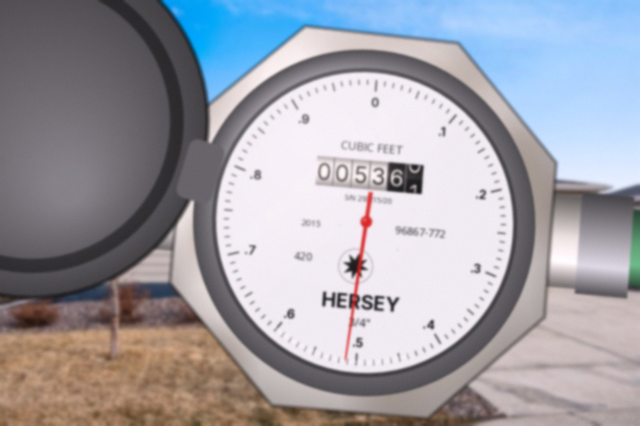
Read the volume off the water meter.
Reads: 5360.51 ft³
